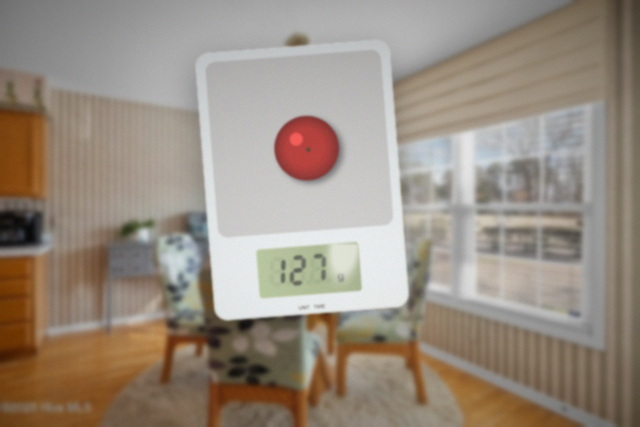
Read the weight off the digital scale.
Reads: 127 g
